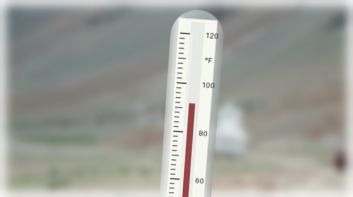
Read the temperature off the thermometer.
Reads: 92 °F
